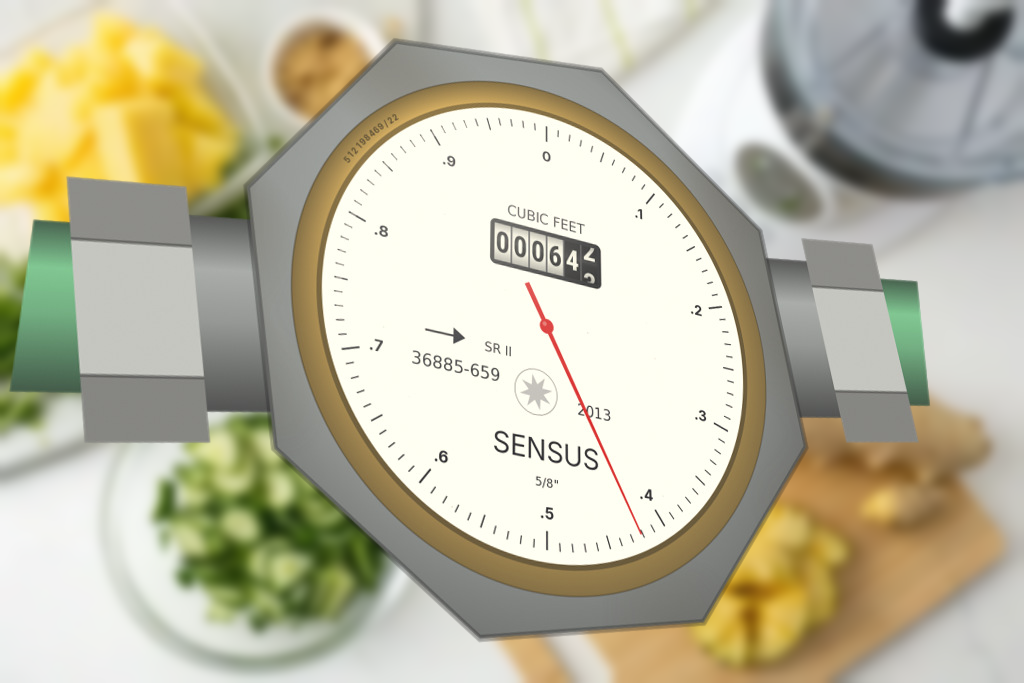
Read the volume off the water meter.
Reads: 642.42 ft³
